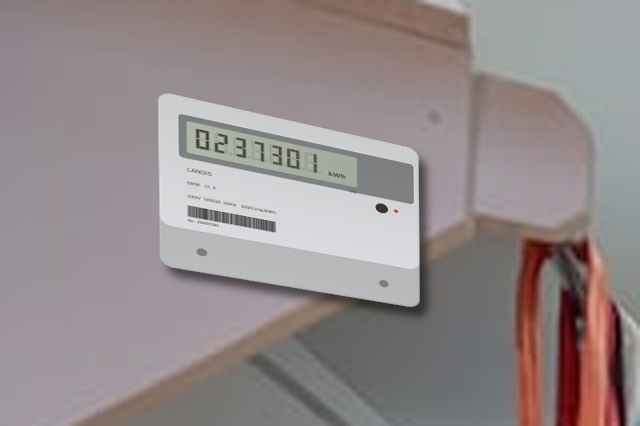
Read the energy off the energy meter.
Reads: 237301 kWh
